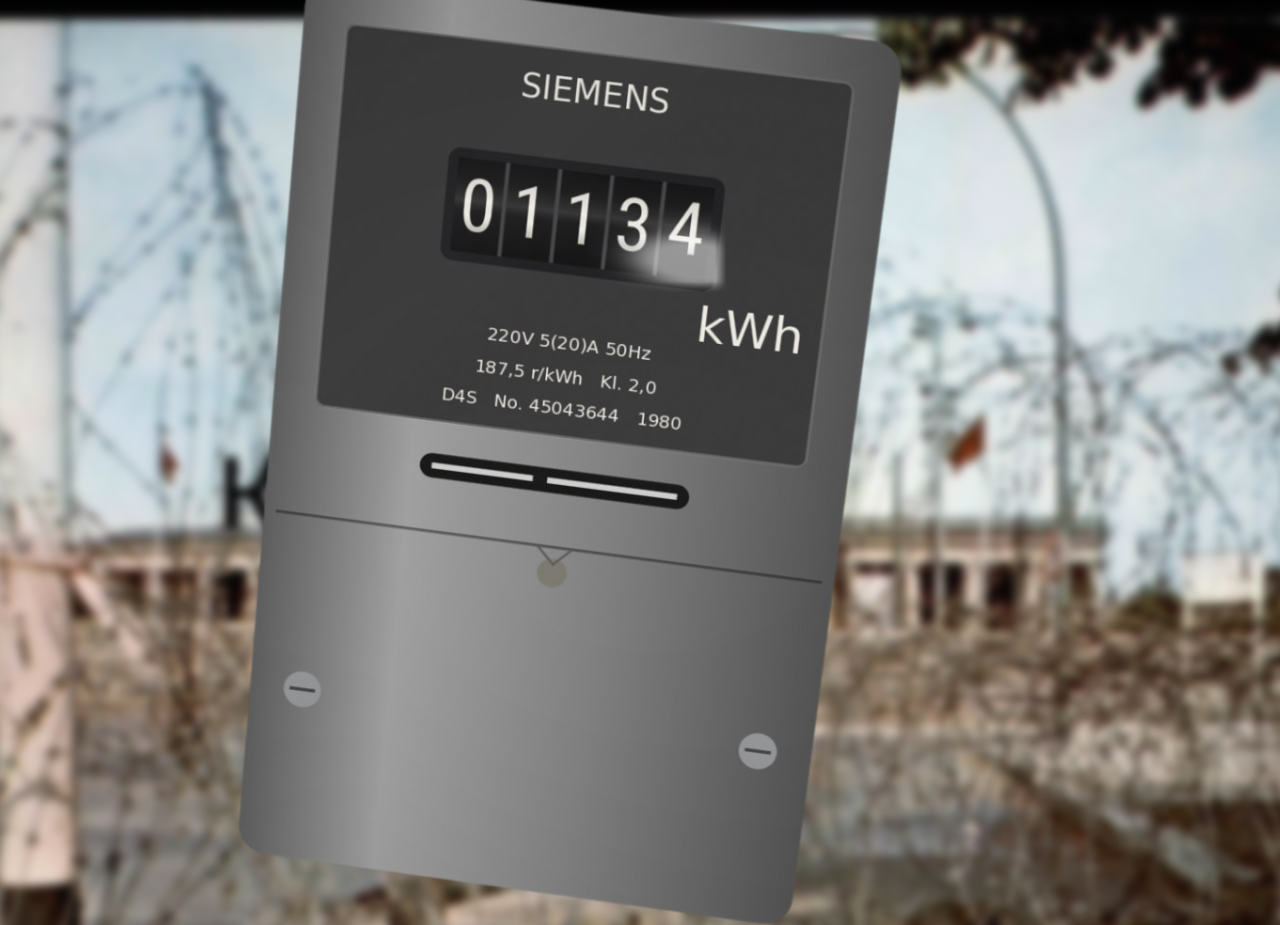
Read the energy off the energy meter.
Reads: 1134 kWh
